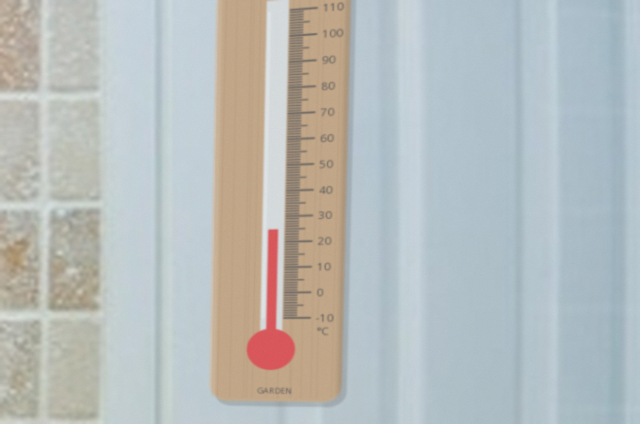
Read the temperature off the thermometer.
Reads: 25 °C
